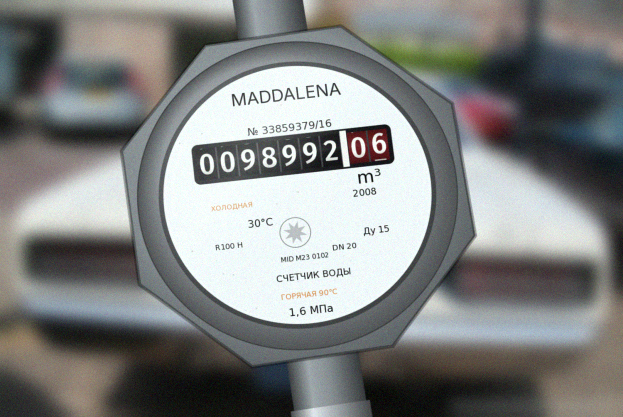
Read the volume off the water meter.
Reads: 98992.06 m³
